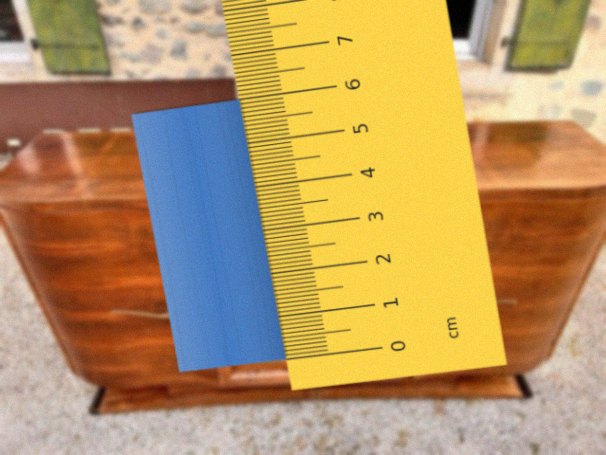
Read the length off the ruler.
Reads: 6 cm
